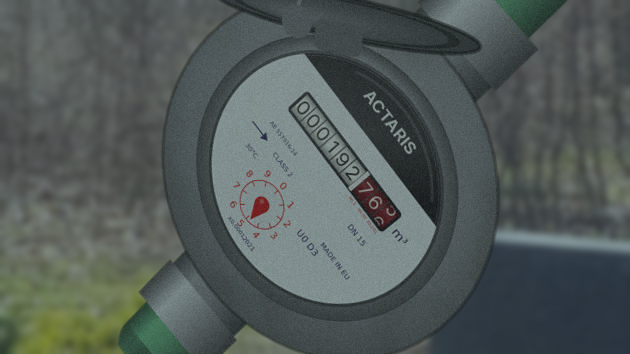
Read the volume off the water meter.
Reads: 192.7654 m³
